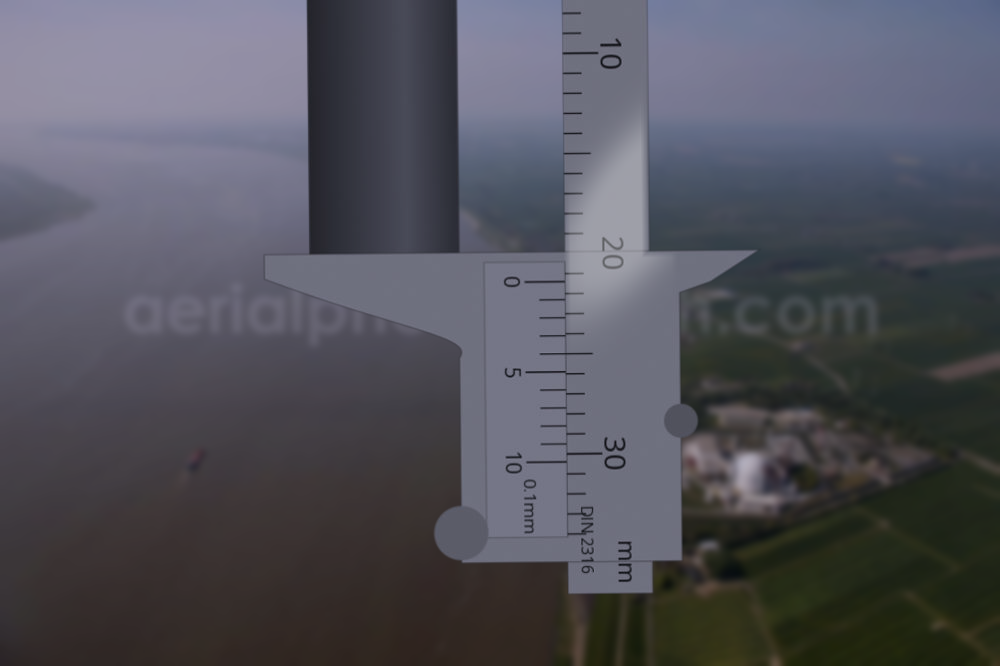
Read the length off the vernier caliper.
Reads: 21.4 mm
